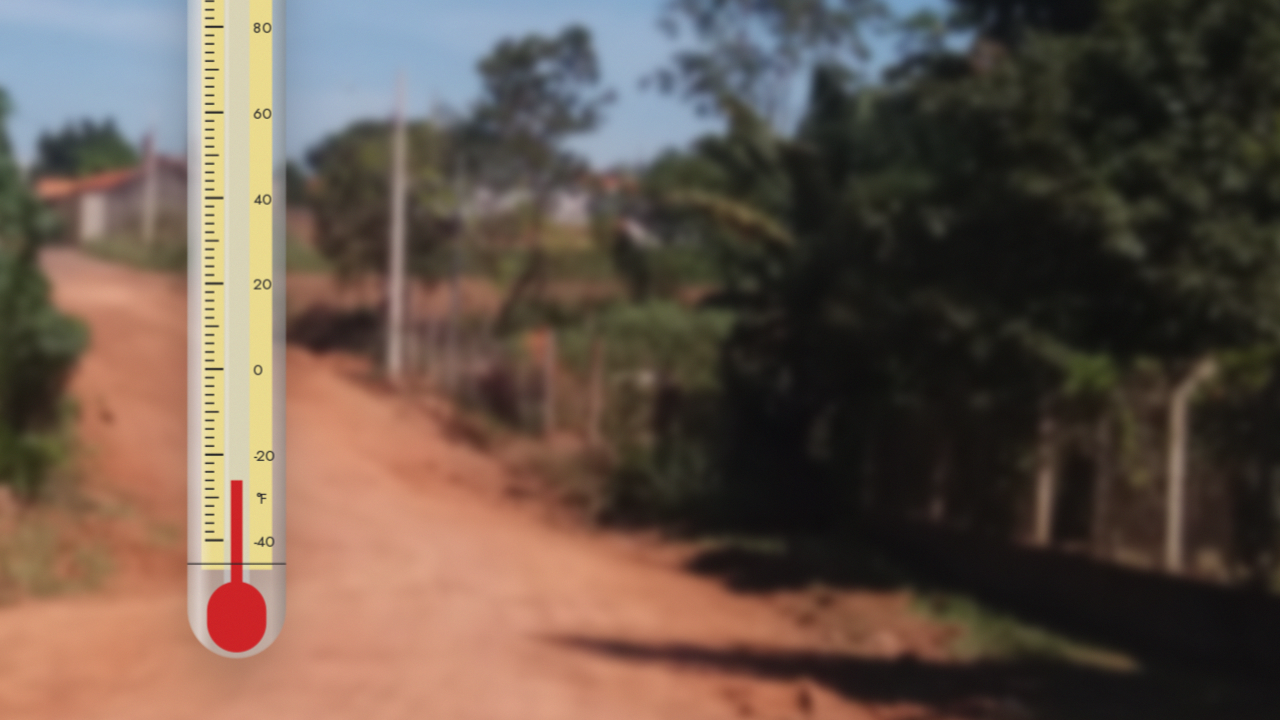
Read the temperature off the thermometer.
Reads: -26 °F
